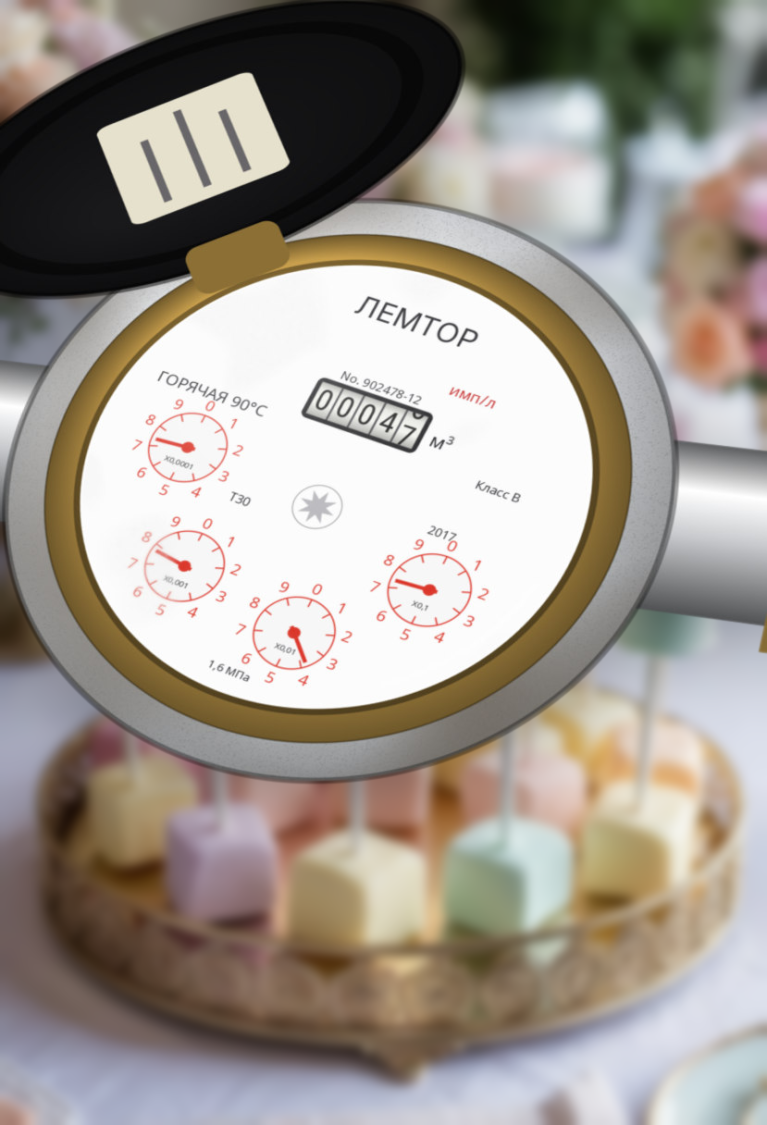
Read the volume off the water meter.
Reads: 46.7377 m³
